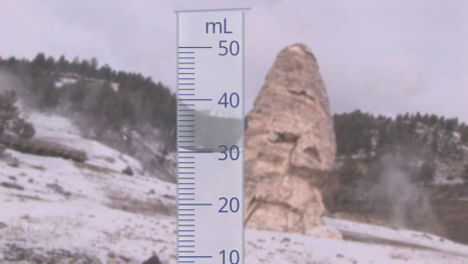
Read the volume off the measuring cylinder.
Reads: 30 mL
